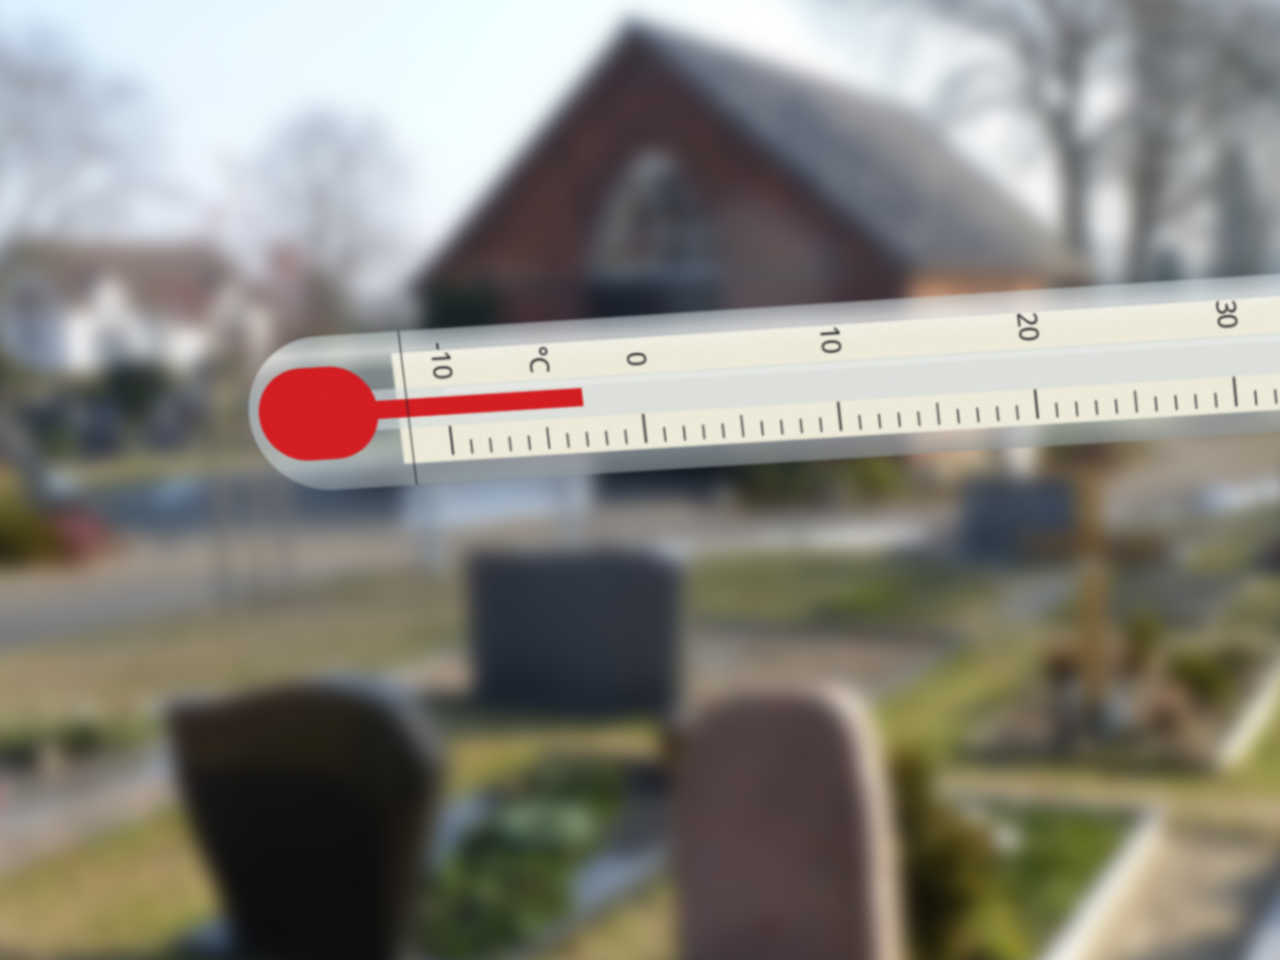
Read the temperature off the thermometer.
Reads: -3 °C
